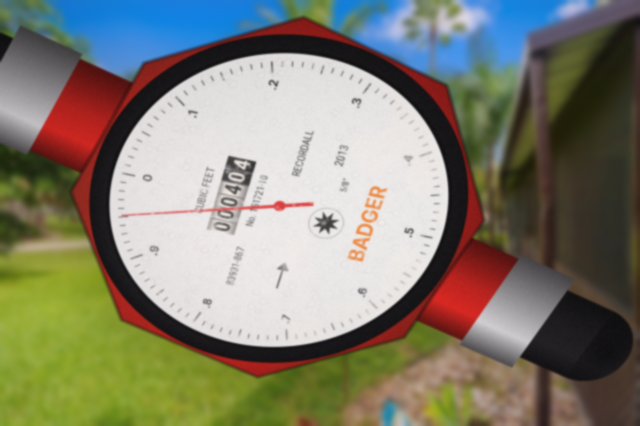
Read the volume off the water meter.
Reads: 403.95 ft³
